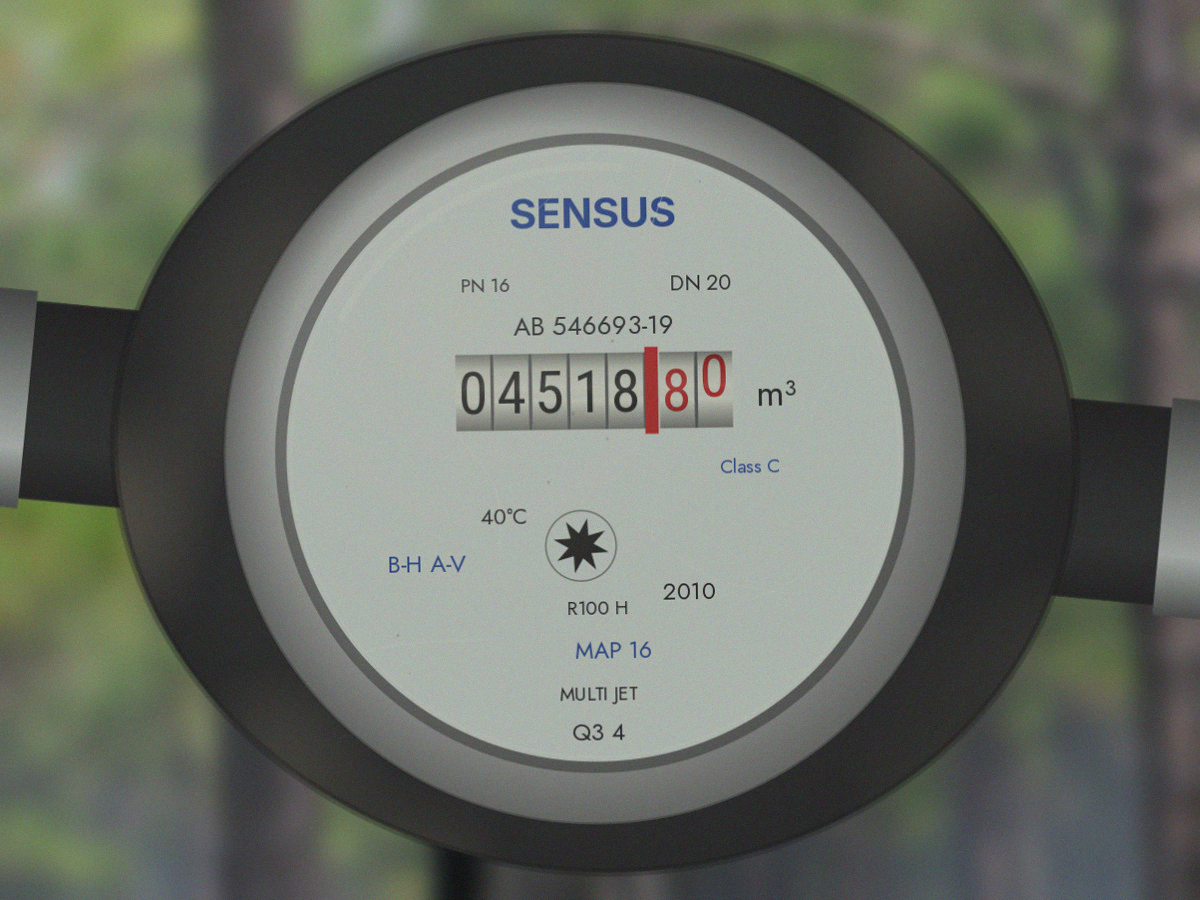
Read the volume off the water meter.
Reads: 4518.80 m³
